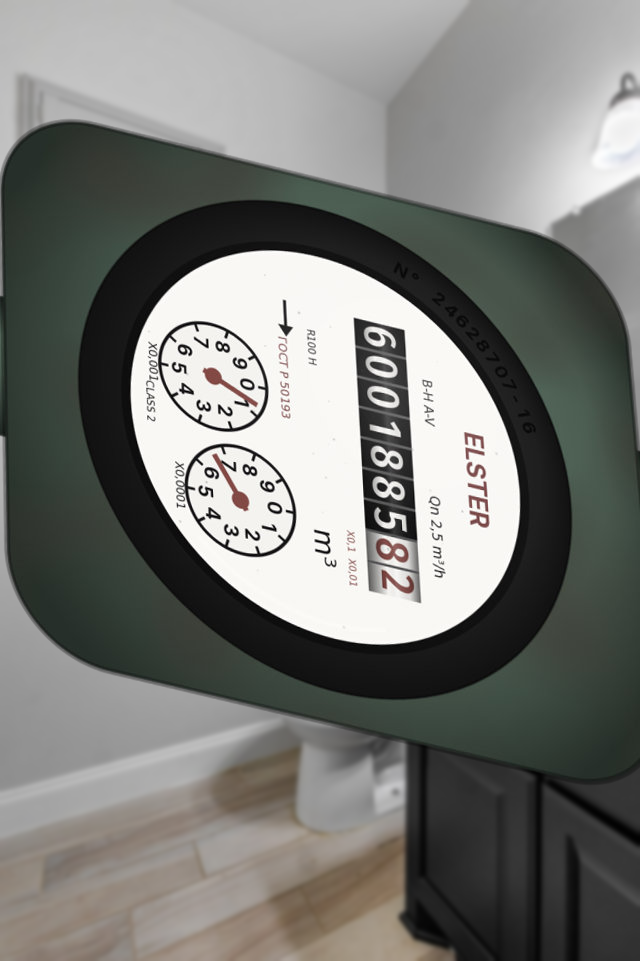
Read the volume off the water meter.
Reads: 6001885.8206 m³
